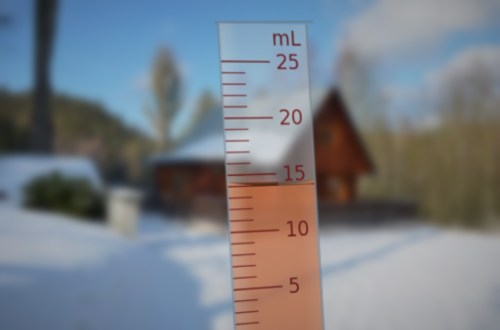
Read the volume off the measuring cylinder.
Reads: 14 mL
